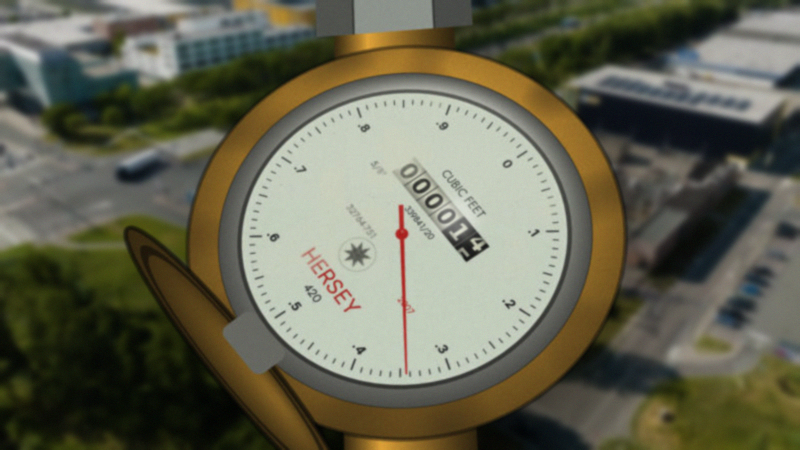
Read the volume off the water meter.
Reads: 14.34 ft³
